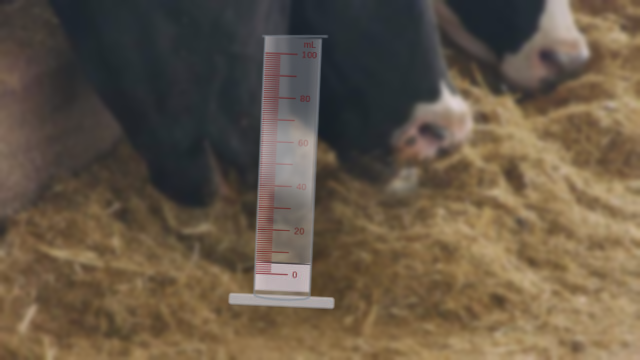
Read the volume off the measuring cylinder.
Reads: 5 mL
